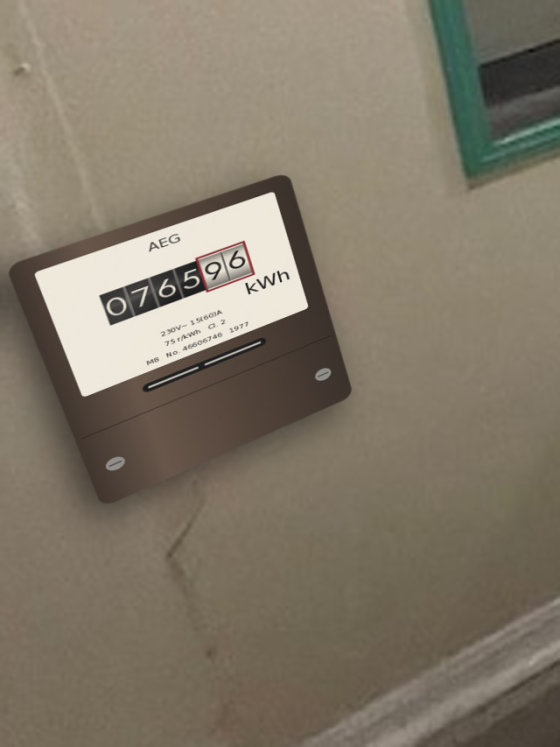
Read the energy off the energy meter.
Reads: 765.96 kWh
